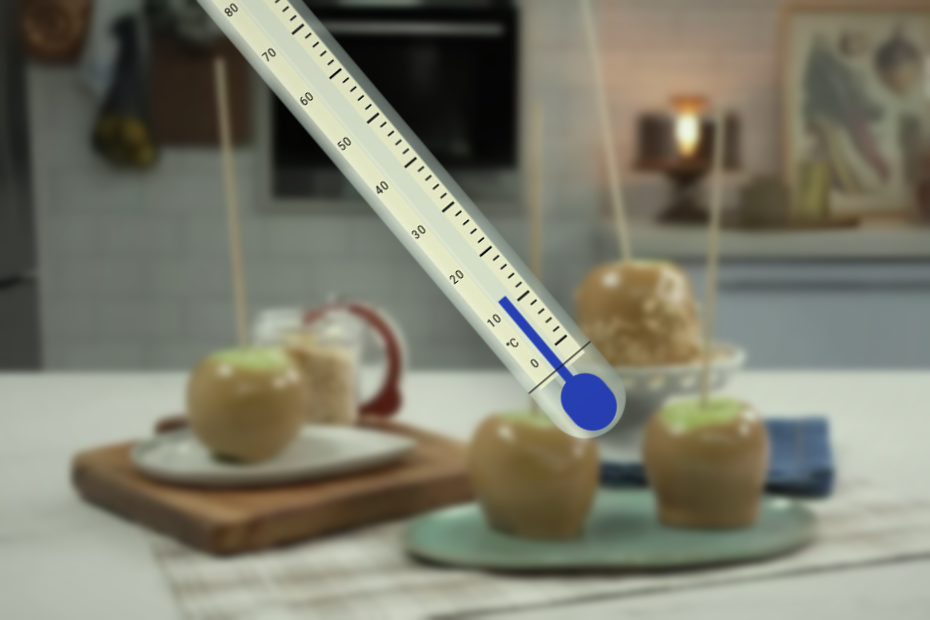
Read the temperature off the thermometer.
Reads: 12 °C
